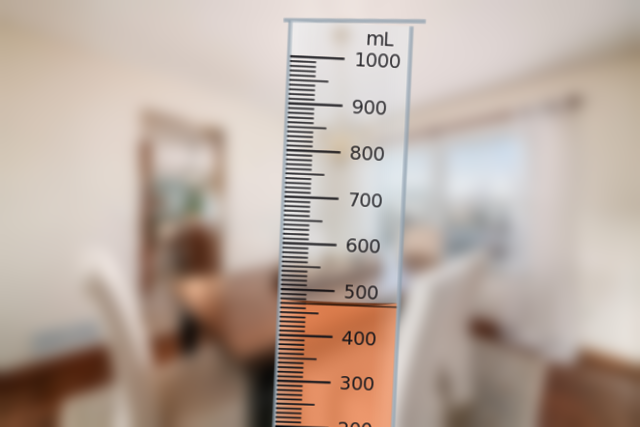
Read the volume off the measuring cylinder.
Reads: 470 mL
